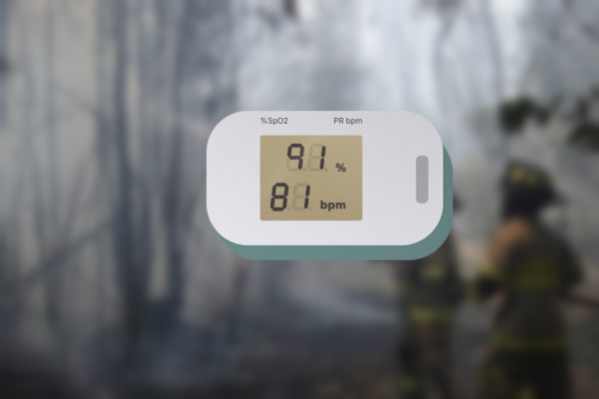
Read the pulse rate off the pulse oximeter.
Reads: 81 bpm
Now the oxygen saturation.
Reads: 91 %
